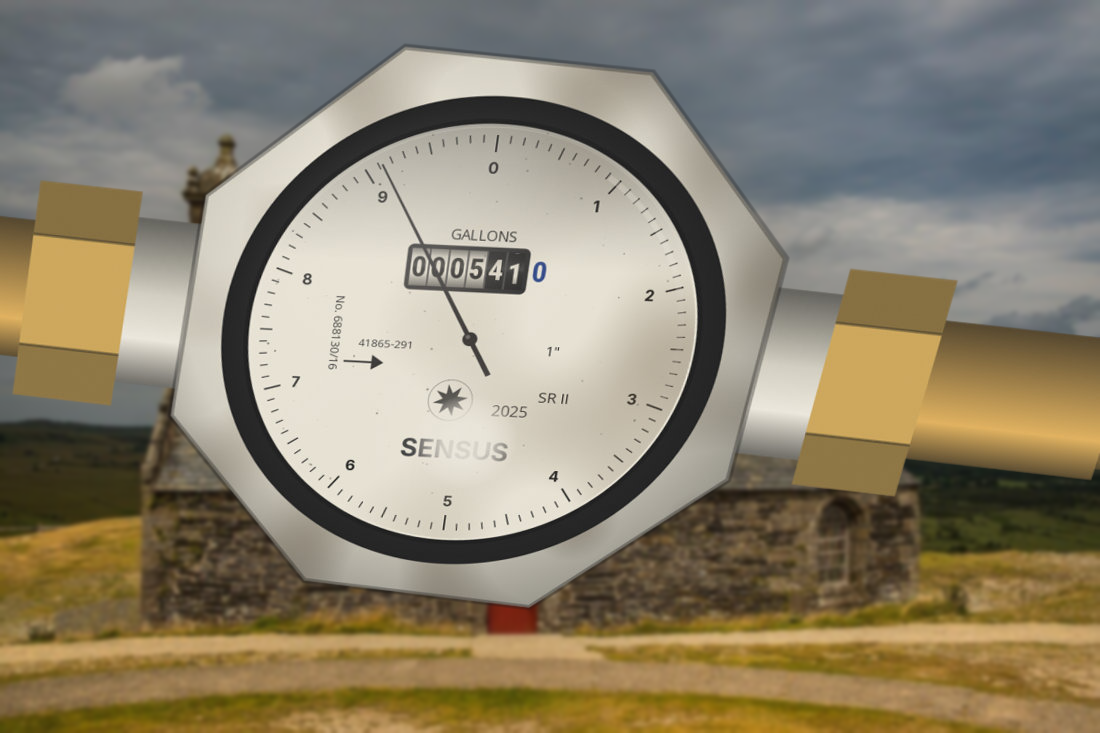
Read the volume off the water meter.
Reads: 5409.1 gal
